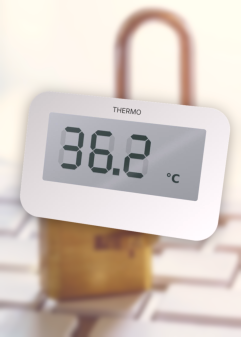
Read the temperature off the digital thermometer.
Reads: 36.2 °C
